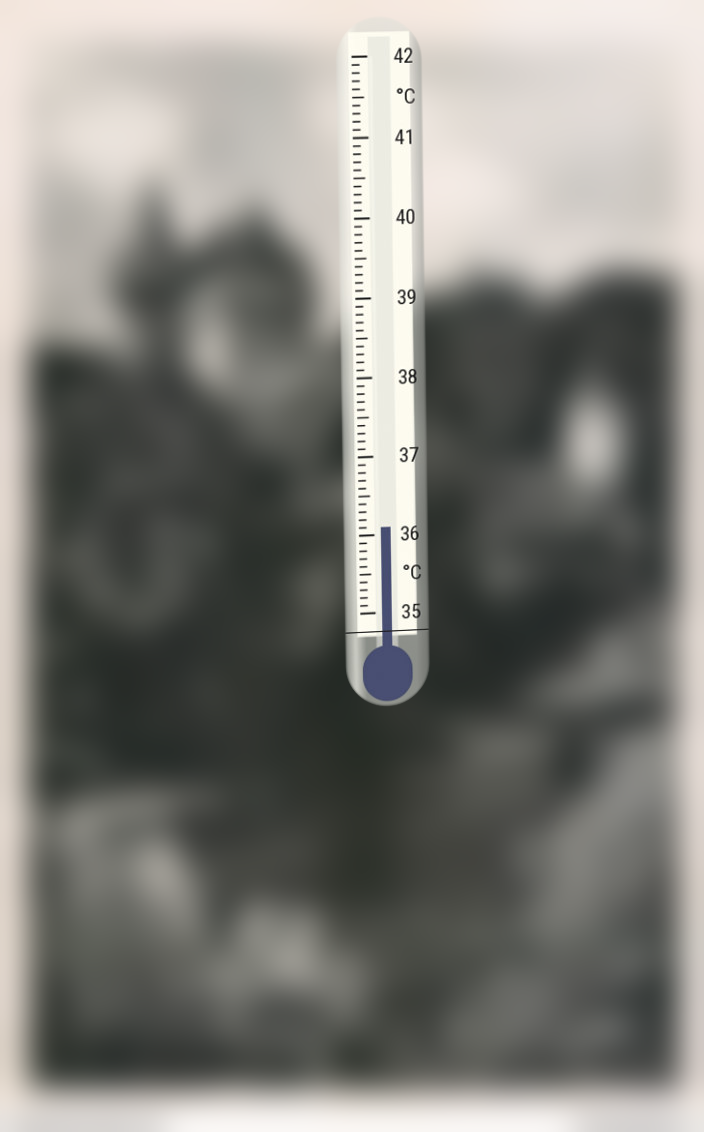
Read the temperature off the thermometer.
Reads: 36.1 °C
